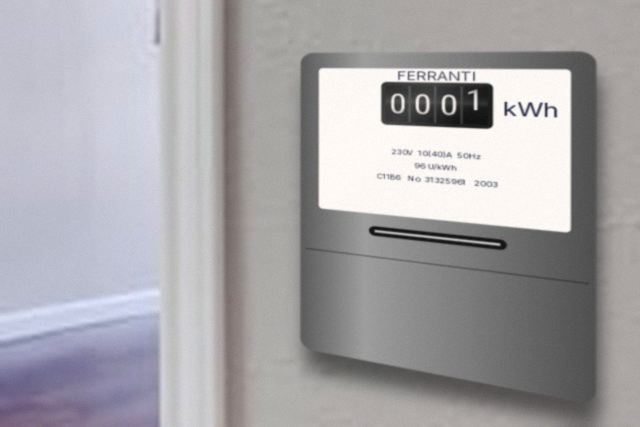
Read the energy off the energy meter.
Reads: 1 kWh
